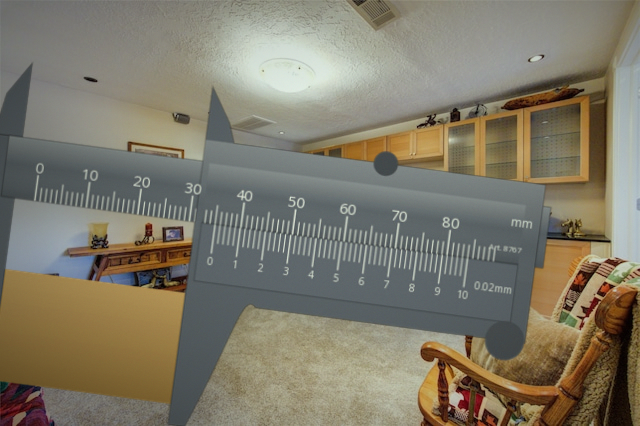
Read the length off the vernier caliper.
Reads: 35.0 mm
